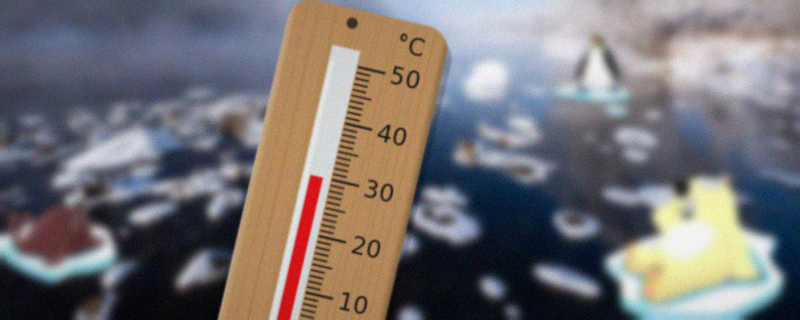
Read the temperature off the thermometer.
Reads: 30 °C
